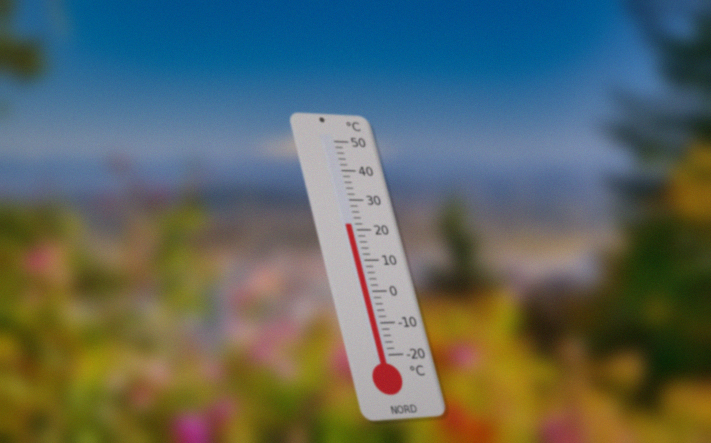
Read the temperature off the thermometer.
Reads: 22 °C
